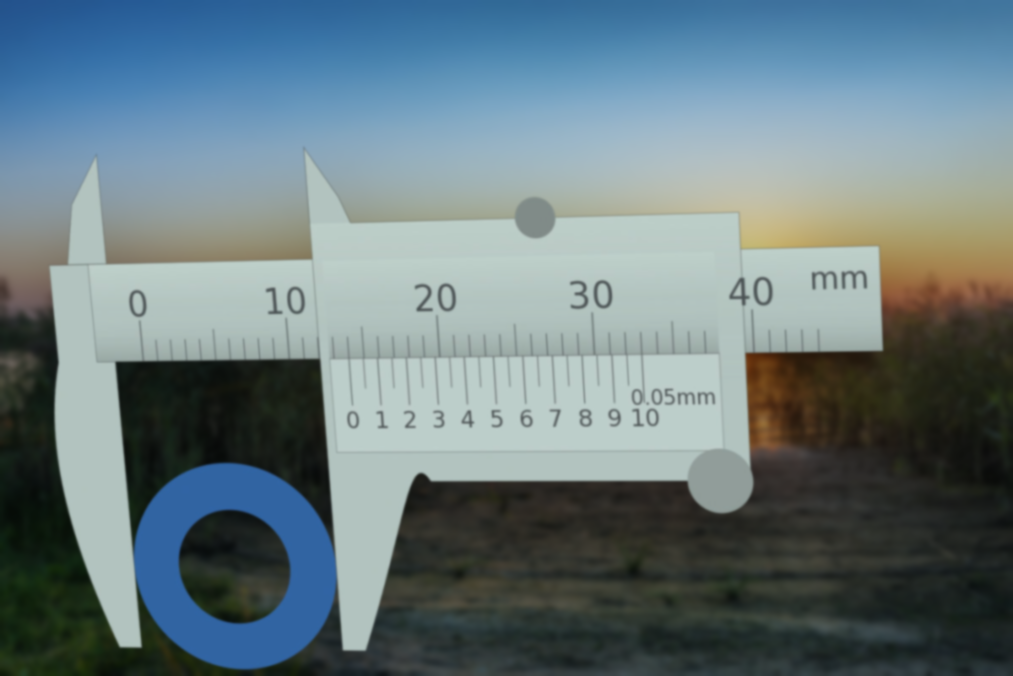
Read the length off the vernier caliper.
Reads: 14.0 mm
